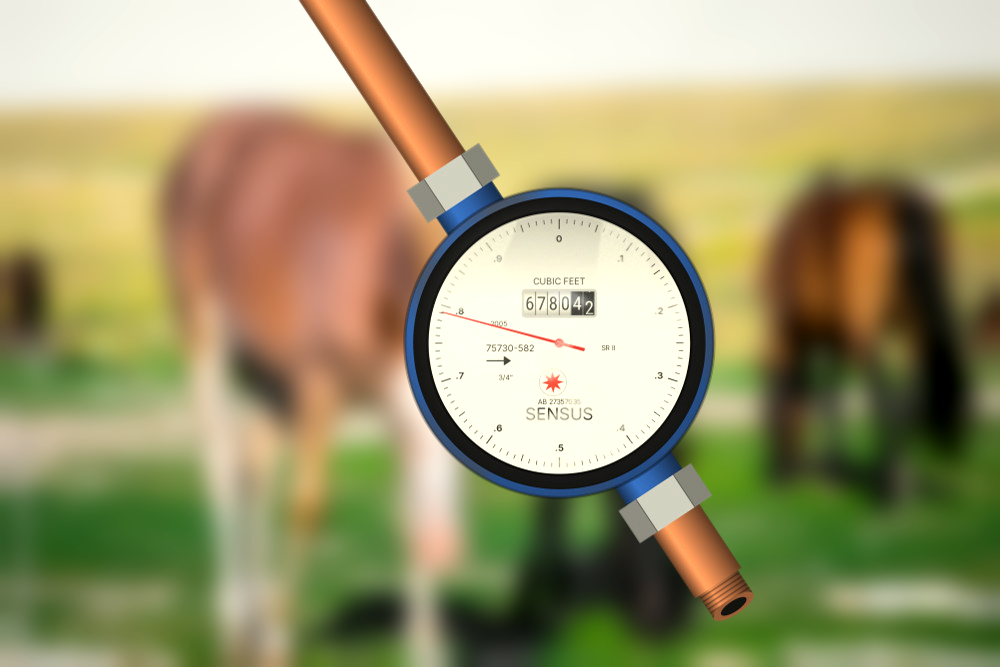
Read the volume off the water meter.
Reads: 678041.79 ft³
